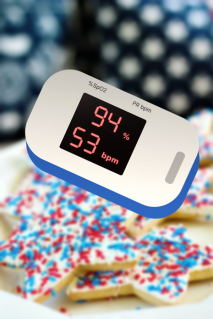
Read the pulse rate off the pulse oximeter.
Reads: 53 bpm
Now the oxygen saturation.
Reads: 94 %
